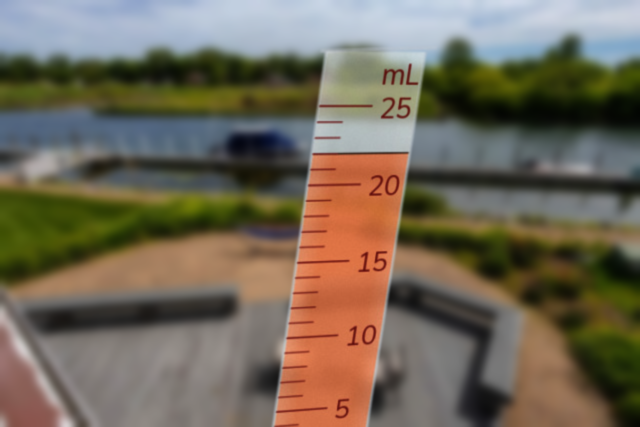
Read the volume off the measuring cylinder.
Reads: 22 mL
